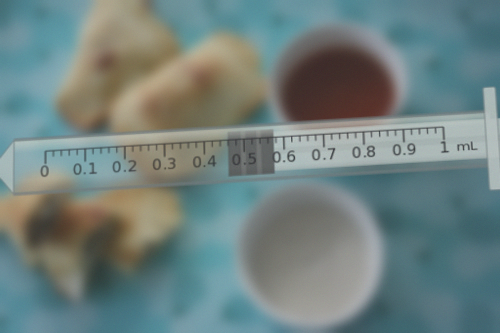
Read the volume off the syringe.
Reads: 0.46 mL
